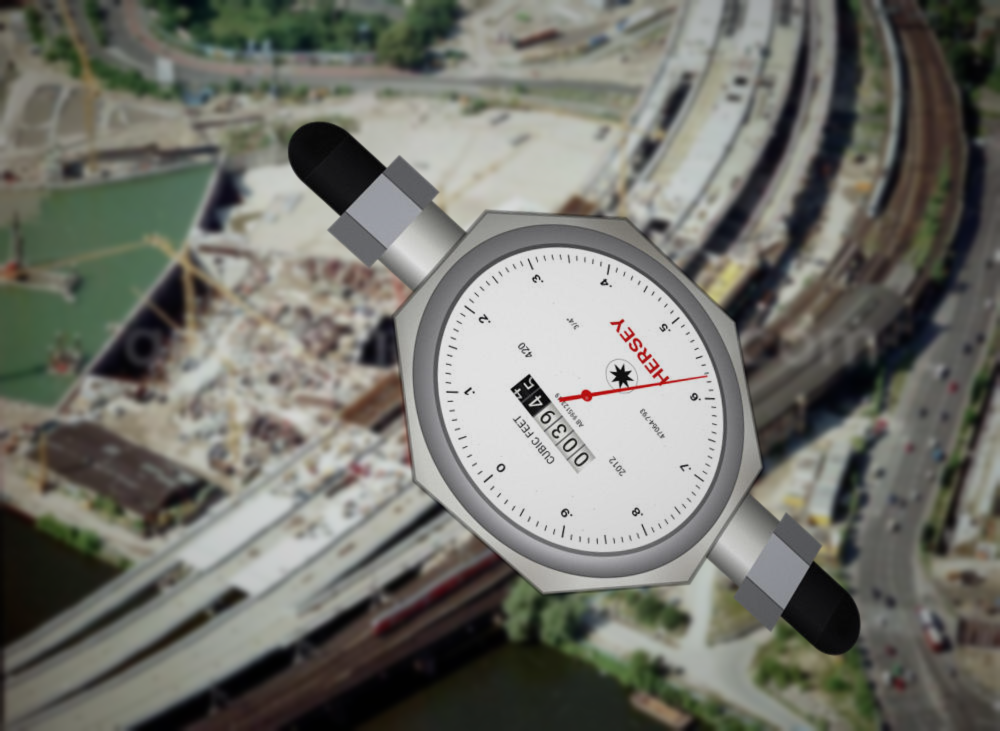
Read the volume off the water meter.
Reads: 3944.57 ft³
